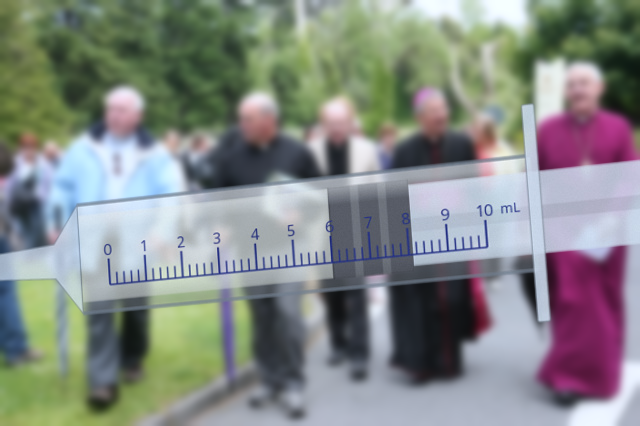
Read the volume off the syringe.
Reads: 6 mL
